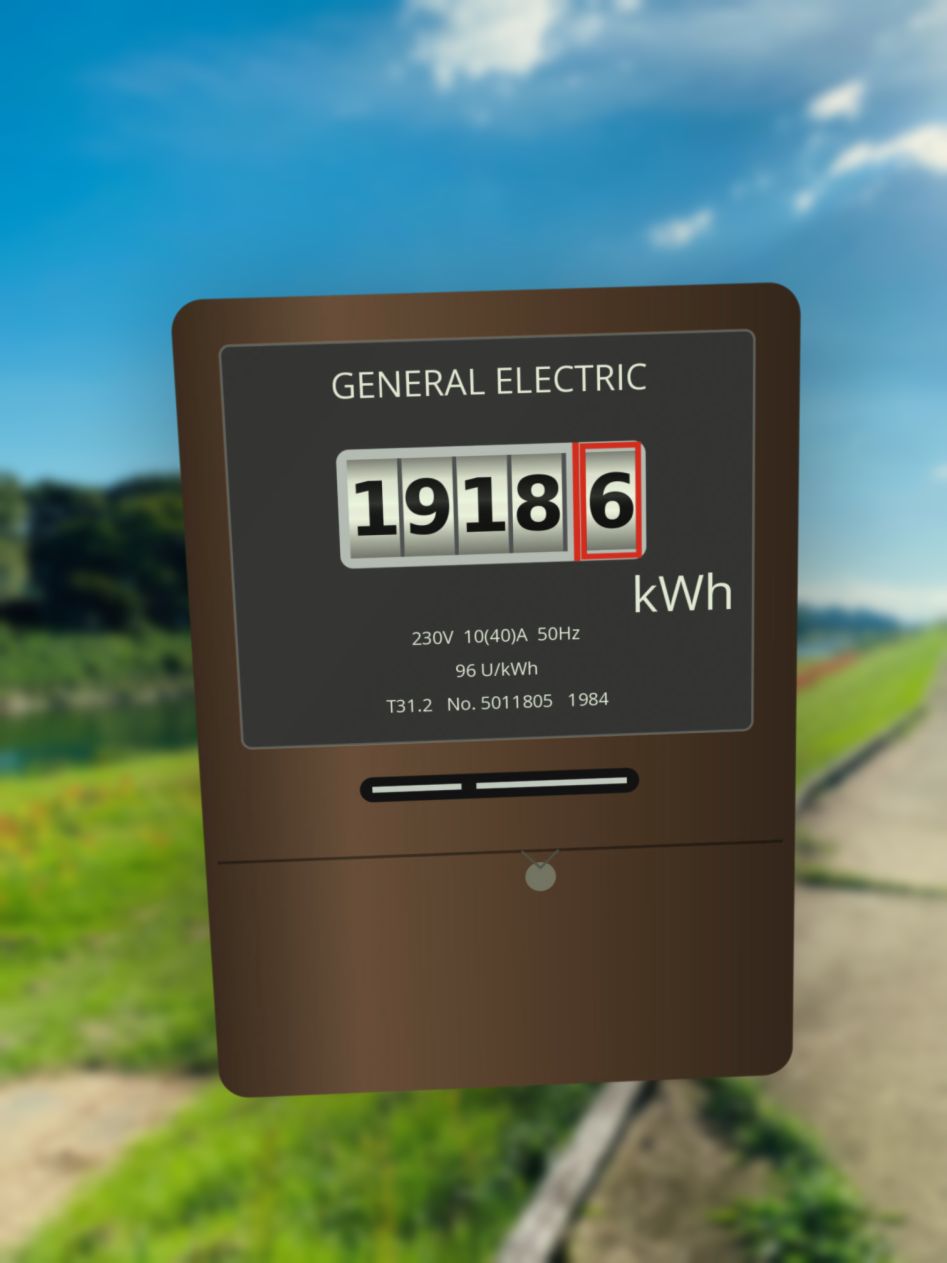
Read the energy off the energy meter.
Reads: 1918.6 kWh
